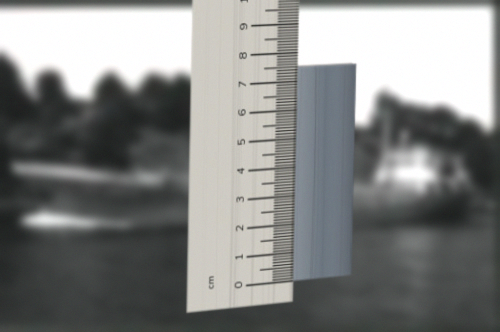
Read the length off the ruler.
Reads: 7.5 cm
